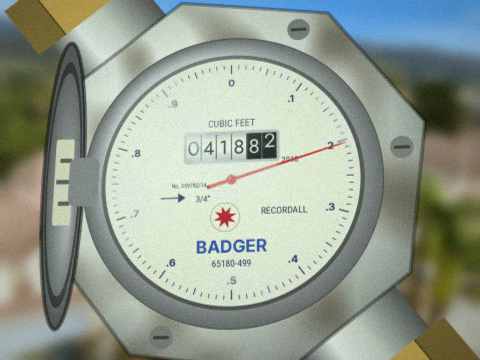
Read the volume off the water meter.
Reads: 41882.20 ft³
